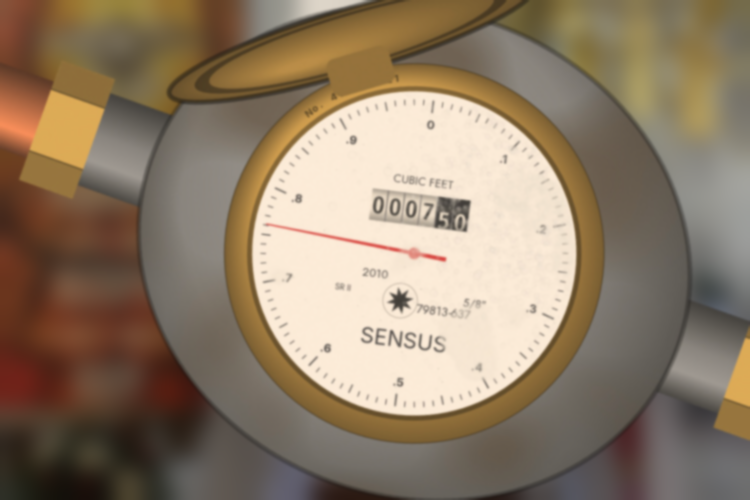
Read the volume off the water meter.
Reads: 749.76 ft³
